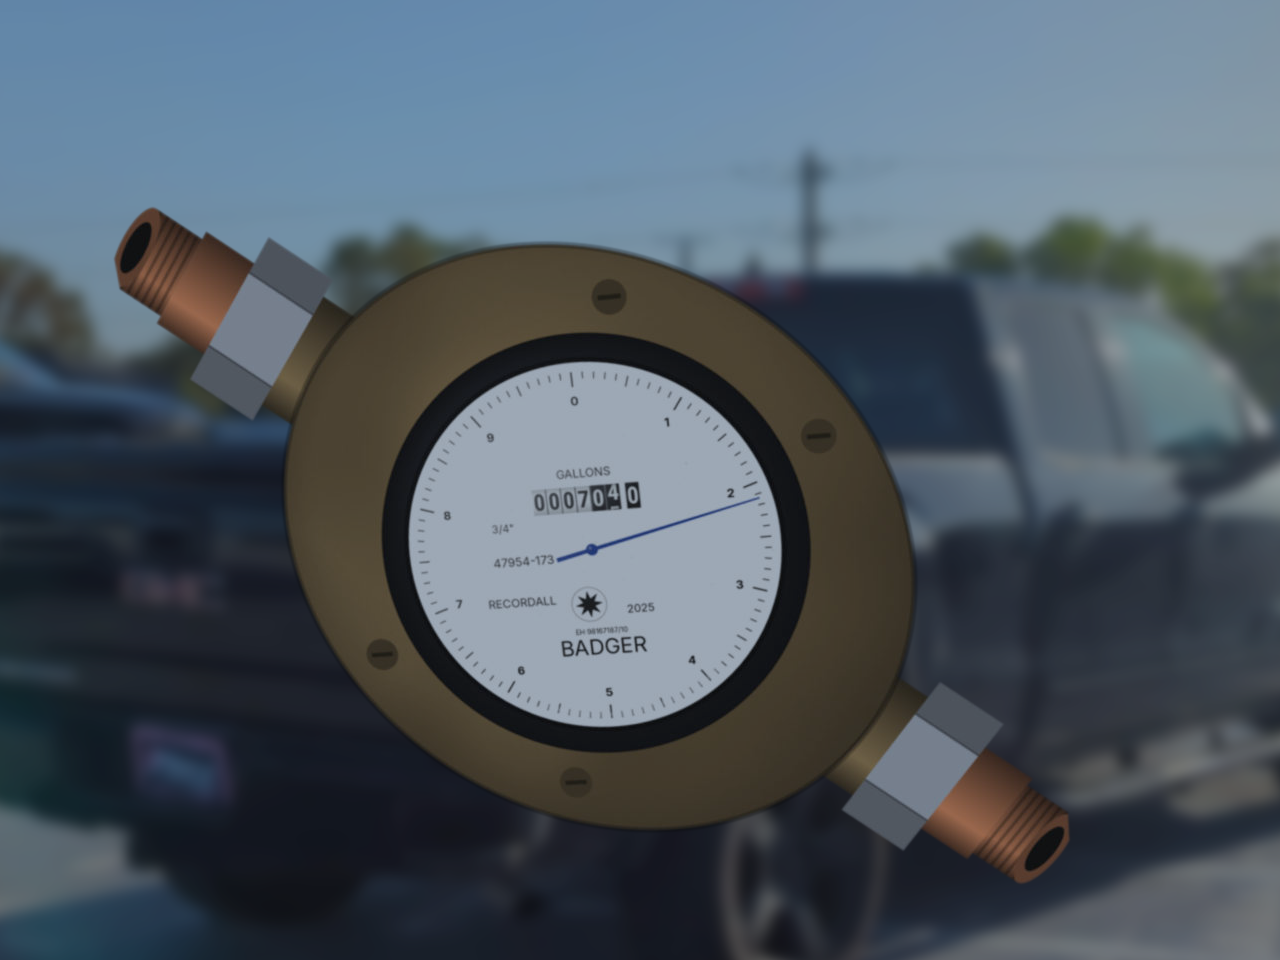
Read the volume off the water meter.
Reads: 7042.1 gal
